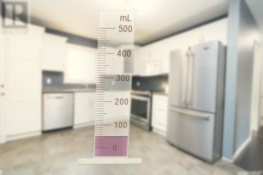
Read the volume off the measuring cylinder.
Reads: 50 mL
